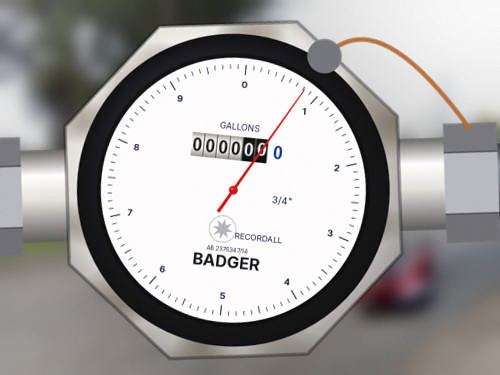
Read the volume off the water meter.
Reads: 0.8 gal
